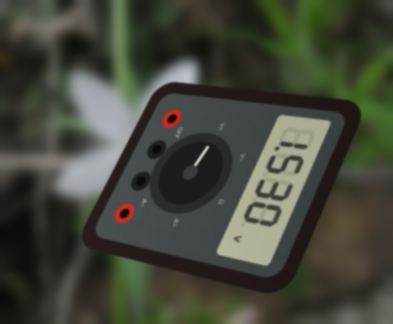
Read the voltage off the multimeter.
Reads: 1.530 V
